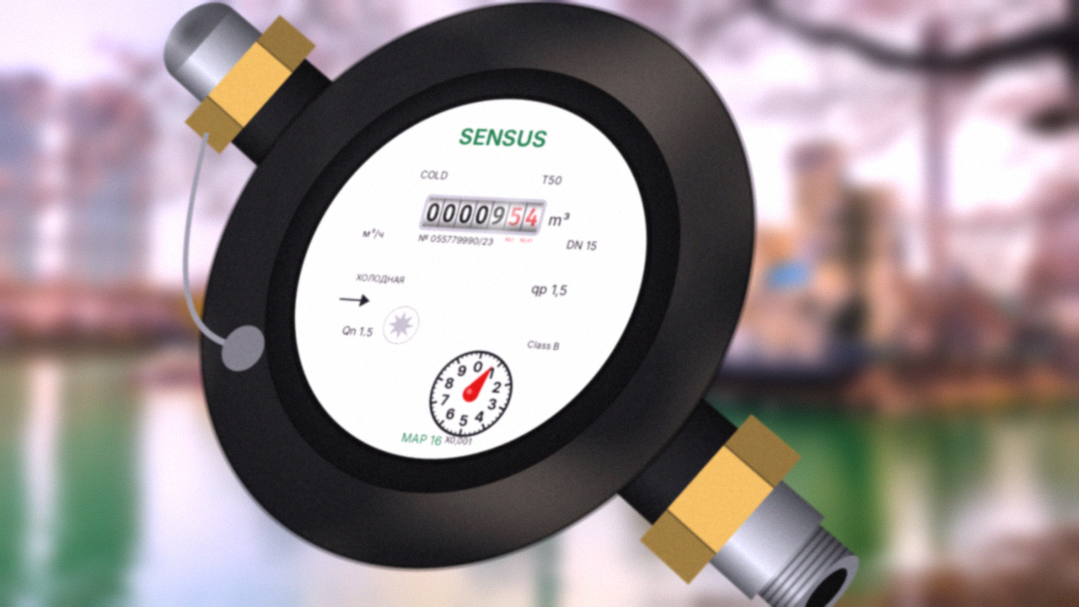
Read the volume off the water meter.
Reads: 9.540 m³
